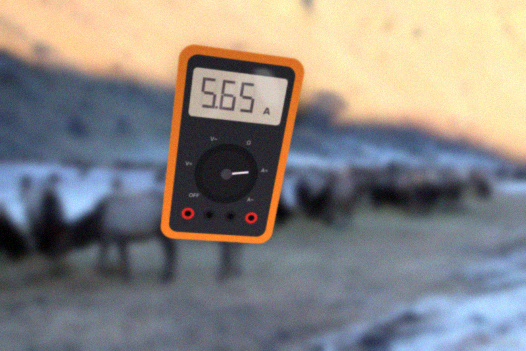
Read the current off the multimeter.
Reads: 5.65 A
